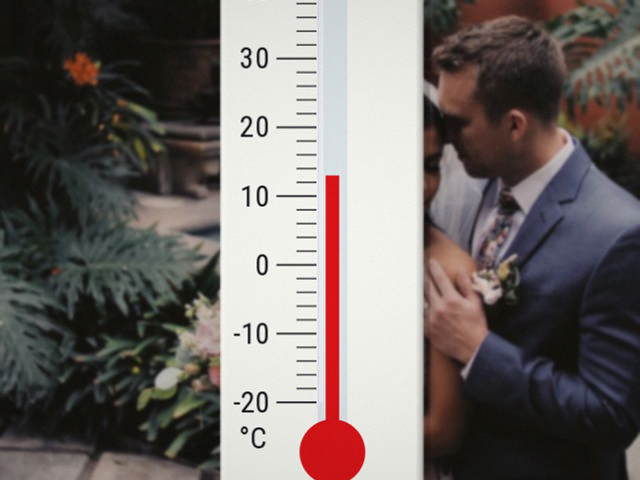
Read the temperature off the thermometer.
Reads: 13 °C
